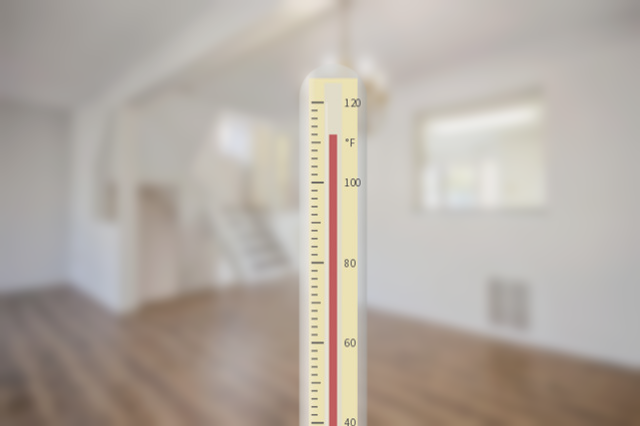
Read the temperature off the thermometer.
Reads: 112 °F
